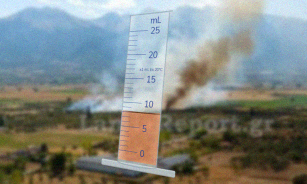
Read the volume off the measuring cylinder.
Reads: 8 mL
